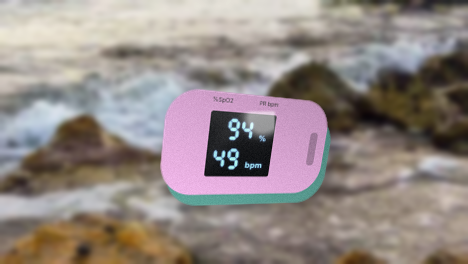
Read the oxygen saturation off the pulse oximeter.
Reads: 94 %
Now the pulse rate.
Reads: 49 bpm
